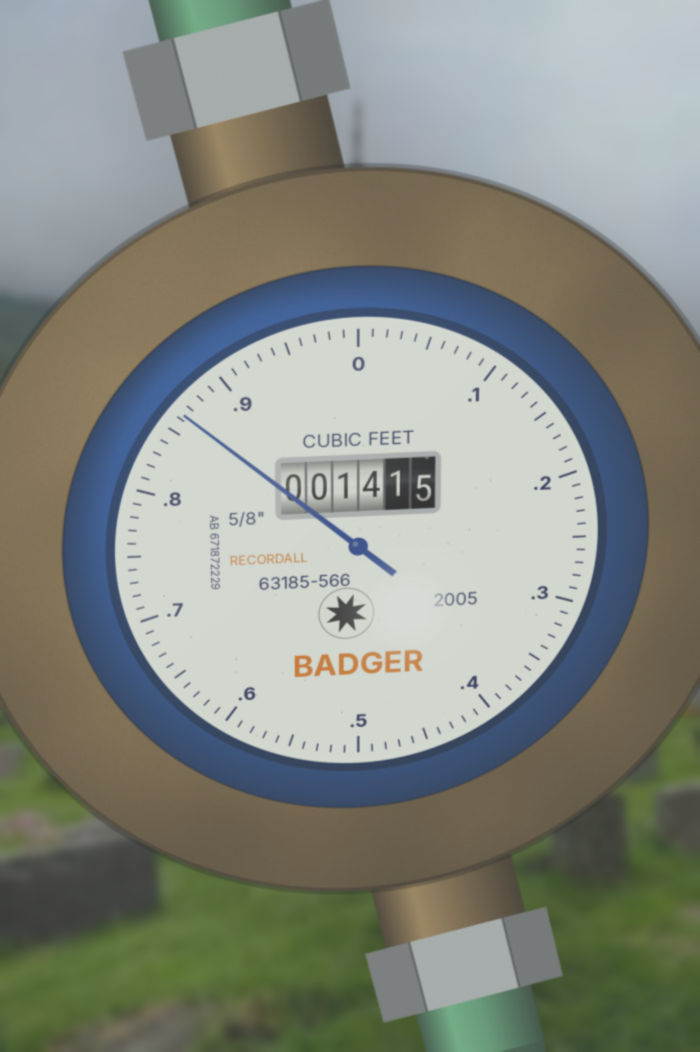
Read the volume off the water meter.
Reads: 1414.86 ft³
